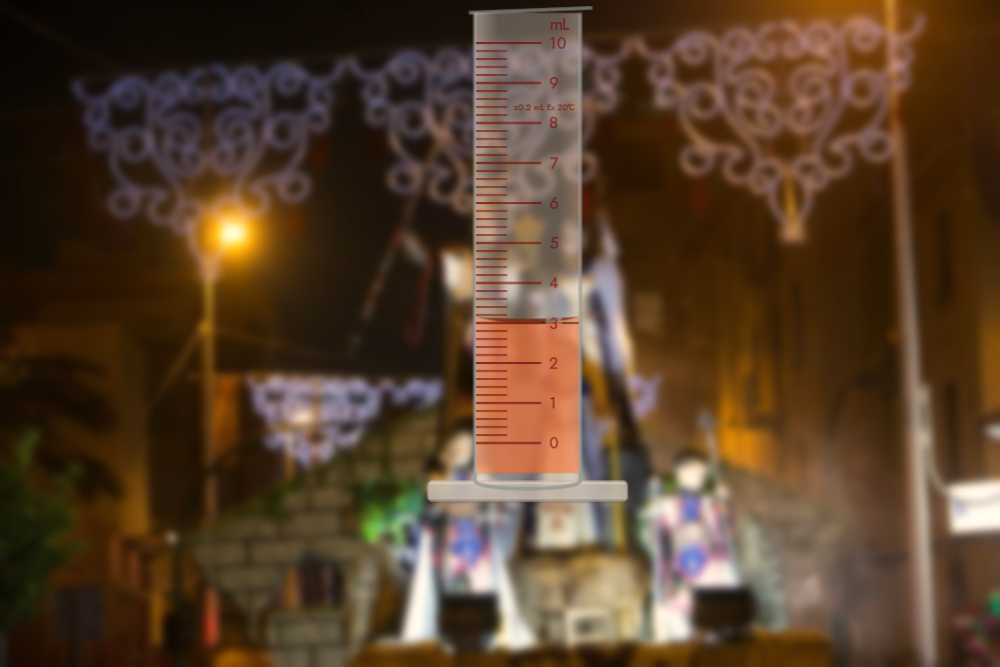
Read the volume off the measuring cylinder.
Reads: 3 mL
